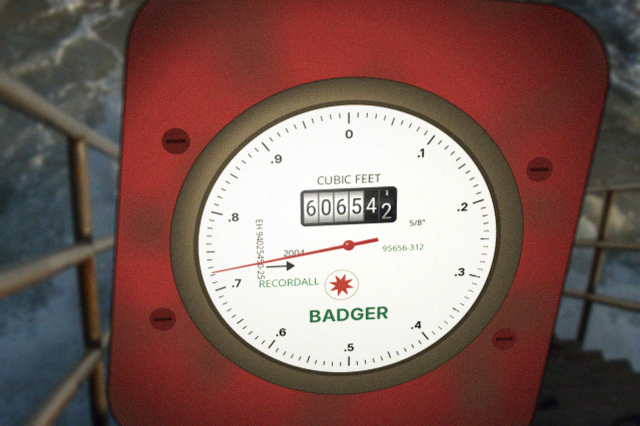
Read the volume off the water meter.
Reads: 606541.72 ft³
